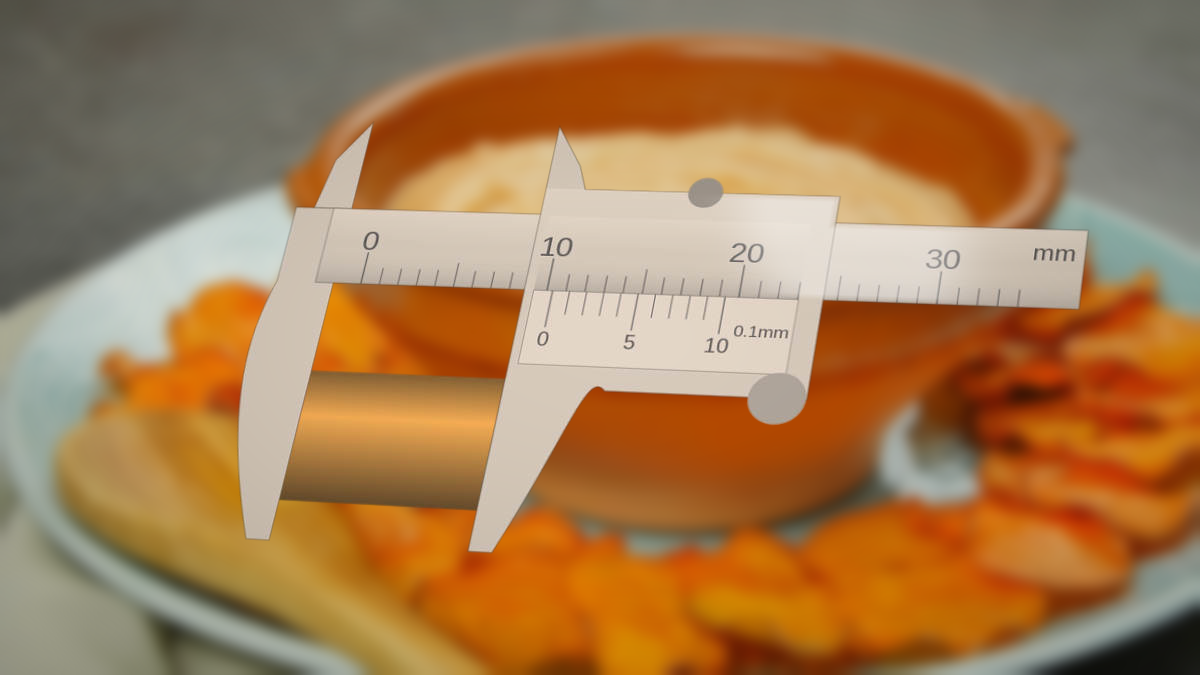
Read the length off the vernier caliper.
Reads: 10.3 mm
